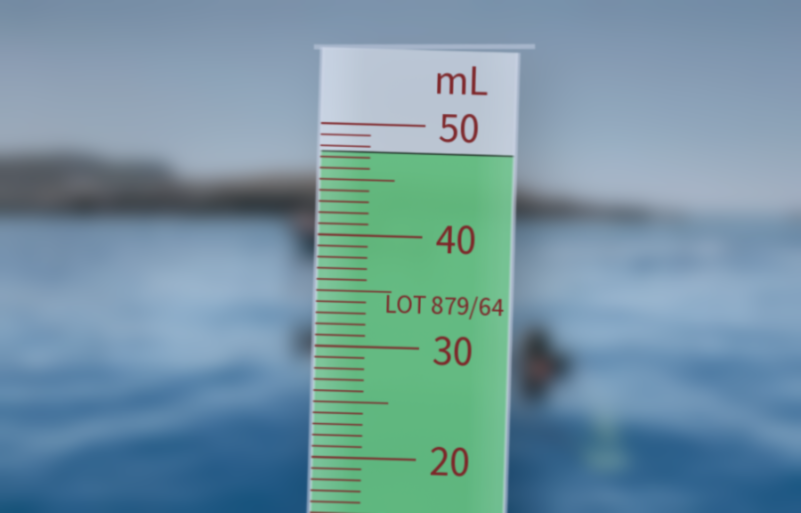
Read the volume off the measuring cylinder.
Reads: 47.5 mL
